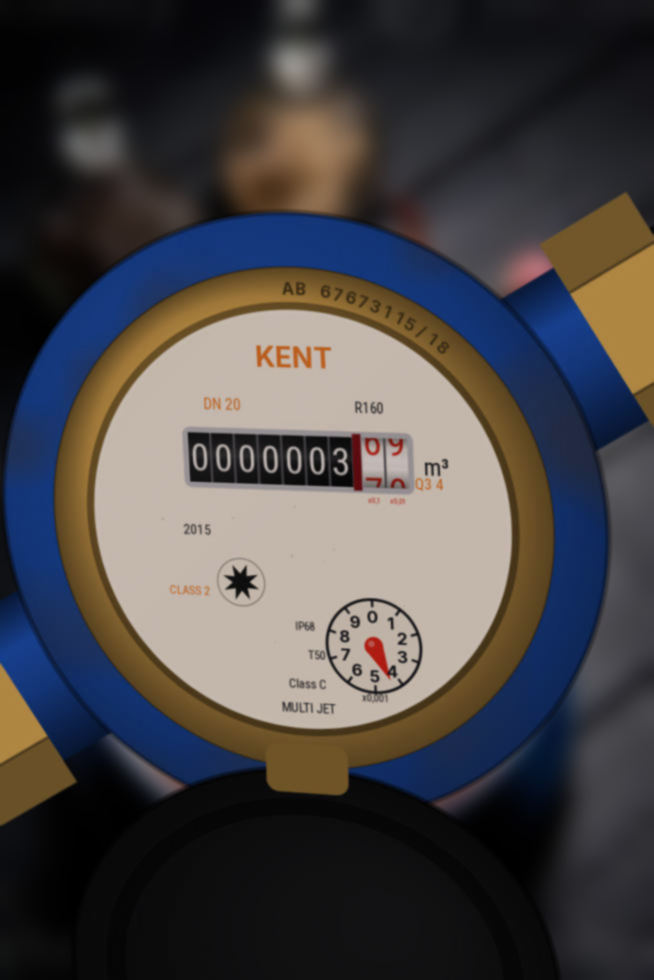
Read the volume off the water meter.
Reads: 3.694 m³
